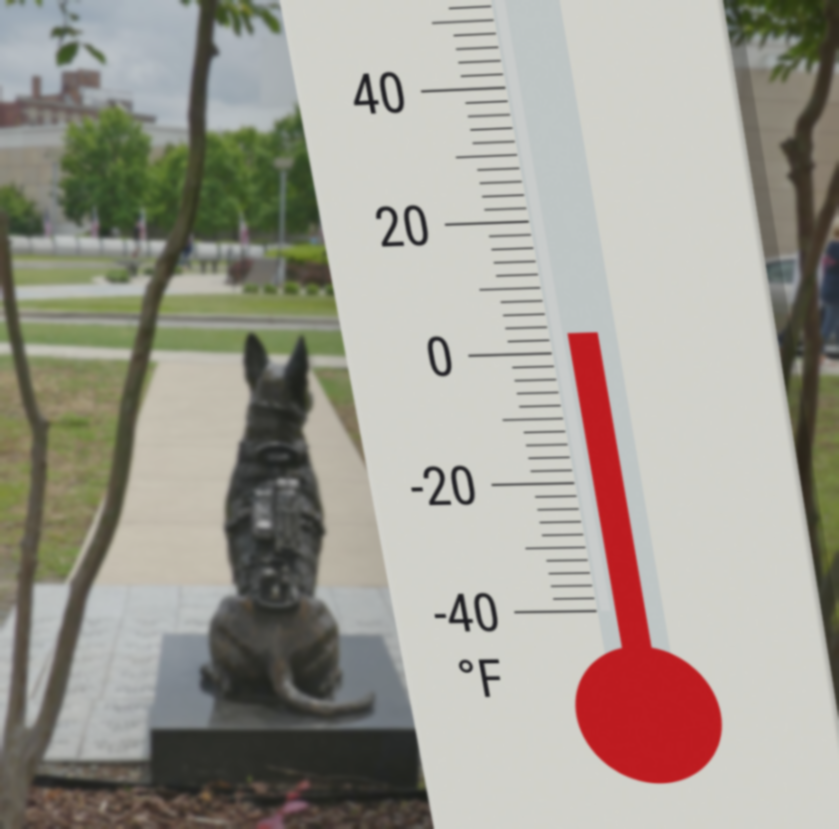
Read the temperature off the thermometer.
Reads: 3 °F
